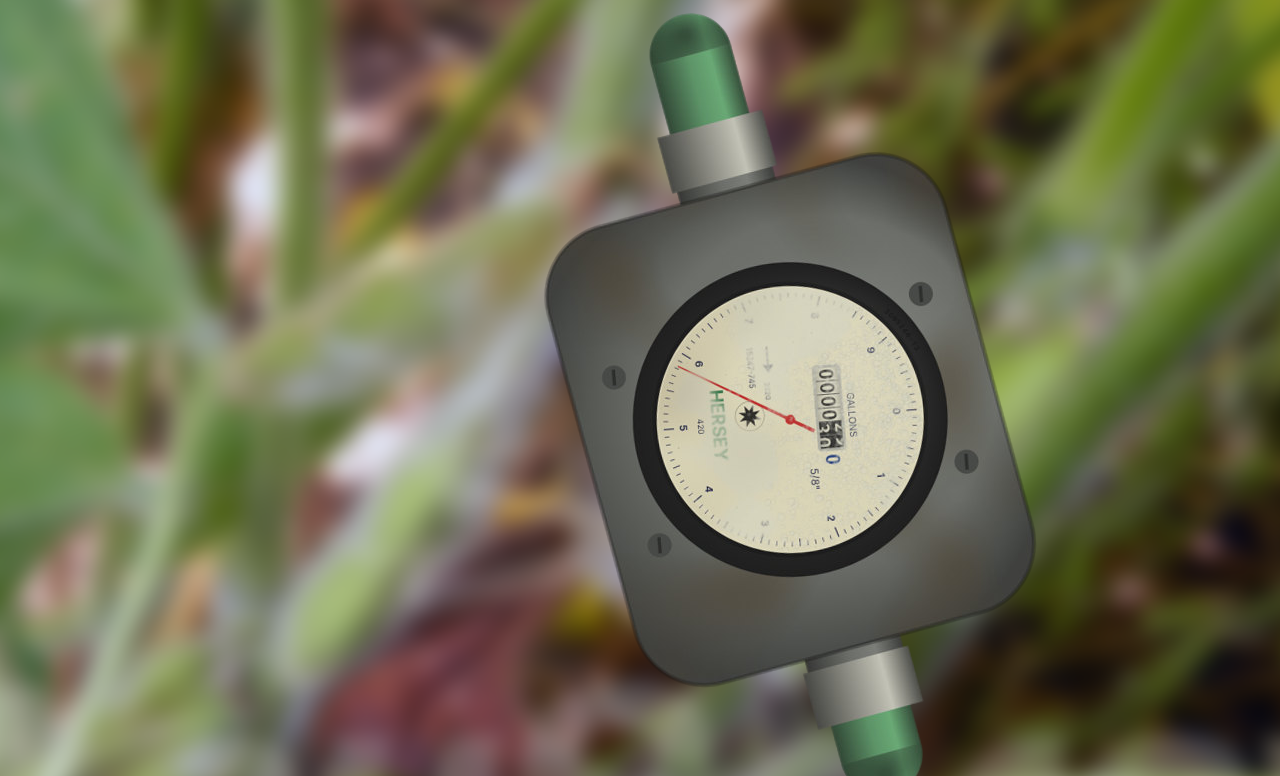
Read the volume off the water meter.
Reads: 295.8 gal
